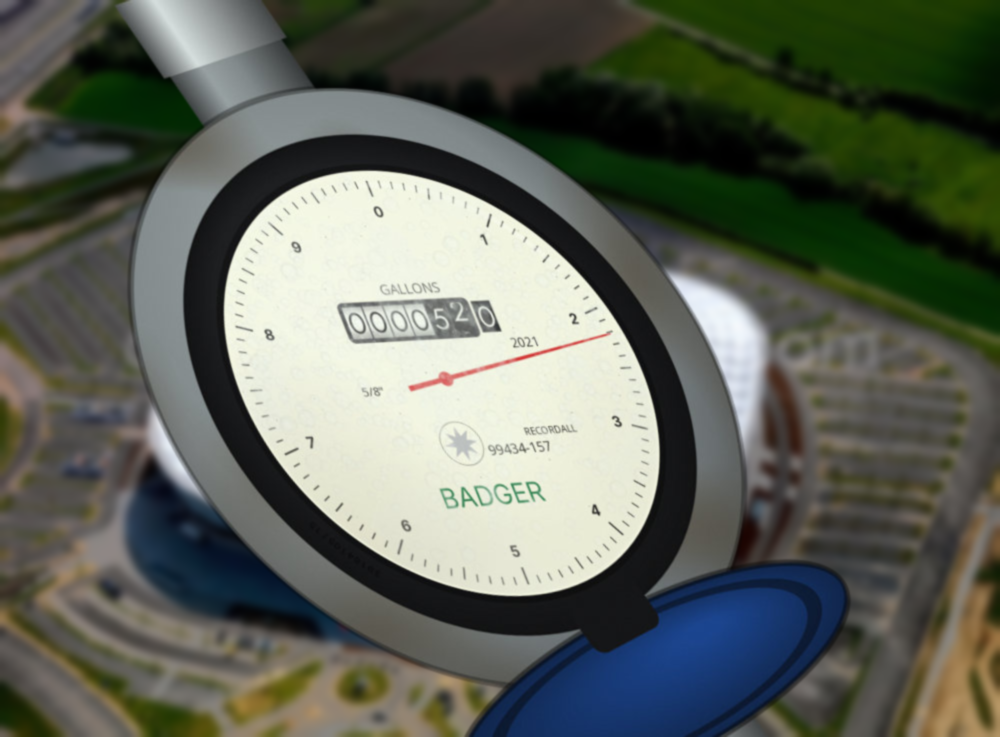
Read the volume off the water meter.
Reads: 522.2 gal
